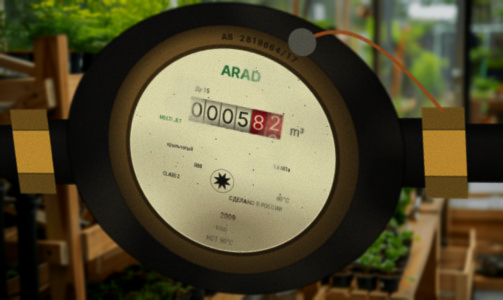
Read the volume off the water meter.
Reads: 5.82 m³
